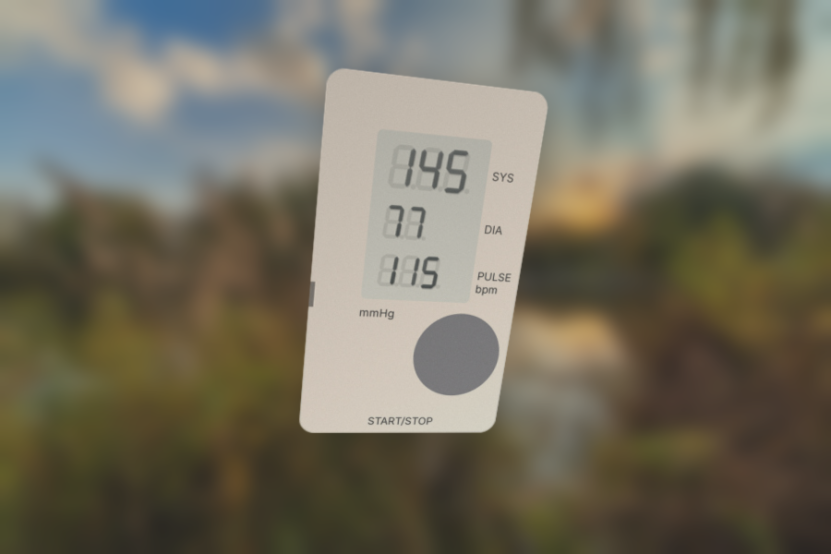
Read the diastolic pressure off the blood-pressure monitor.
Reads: 77 mmHg
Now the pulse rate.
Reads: 115 bpm
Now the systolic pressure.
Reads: 145 mmHg
